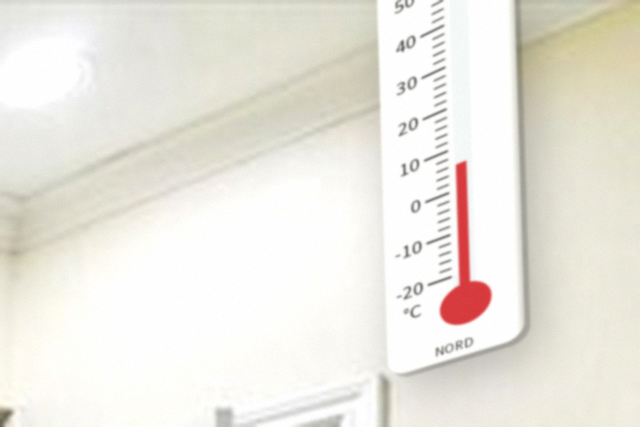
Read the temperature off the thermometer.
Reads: 6 °C
